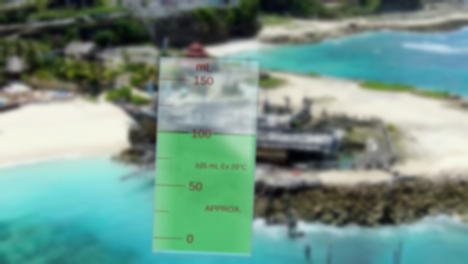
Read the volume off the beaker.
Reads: 100 mL
